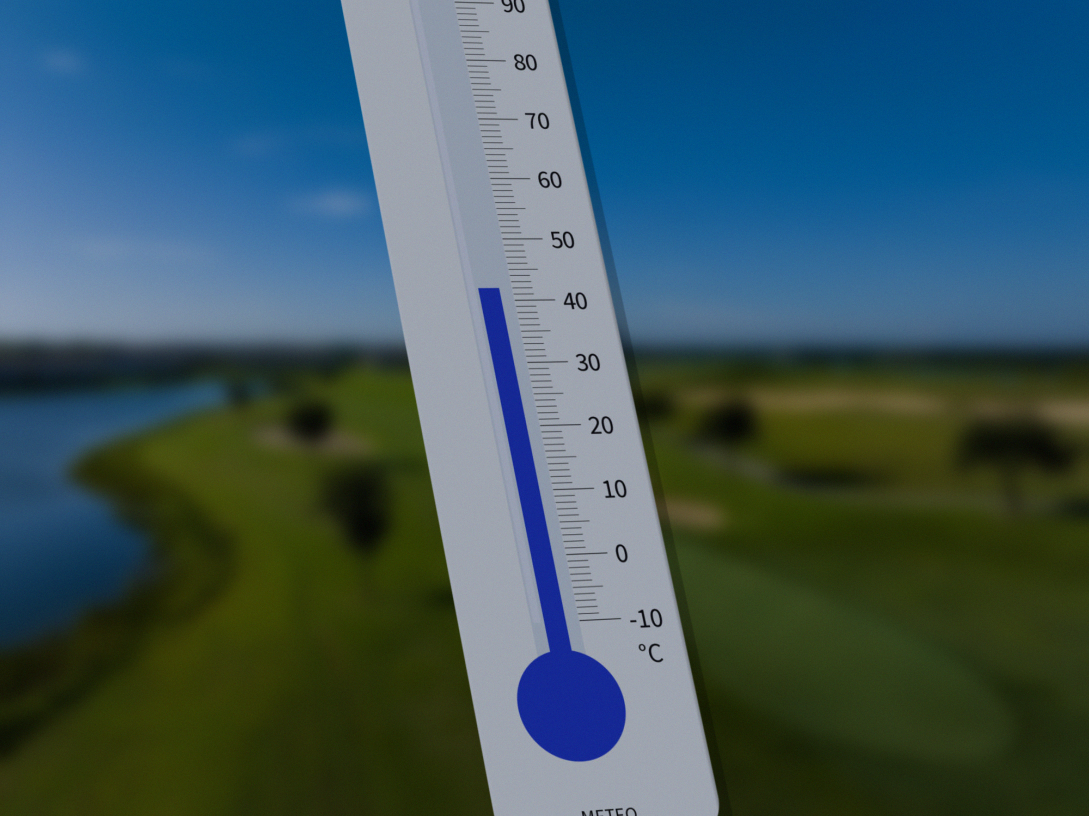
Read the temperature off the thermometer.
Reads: 42 °C
